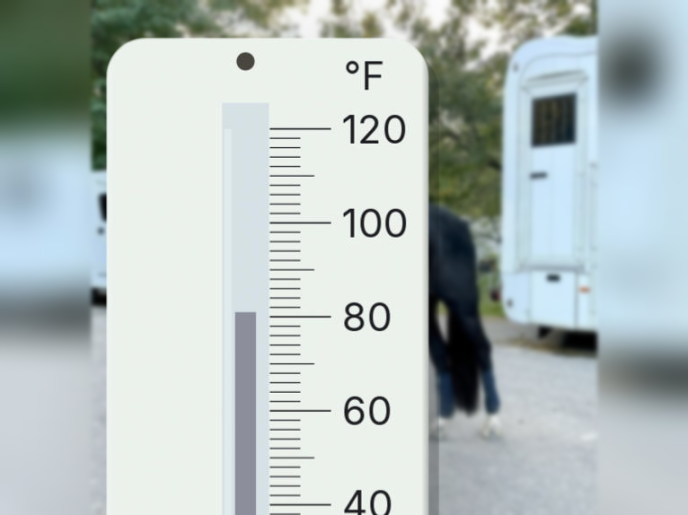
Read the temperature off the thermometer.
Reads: 81 °F
